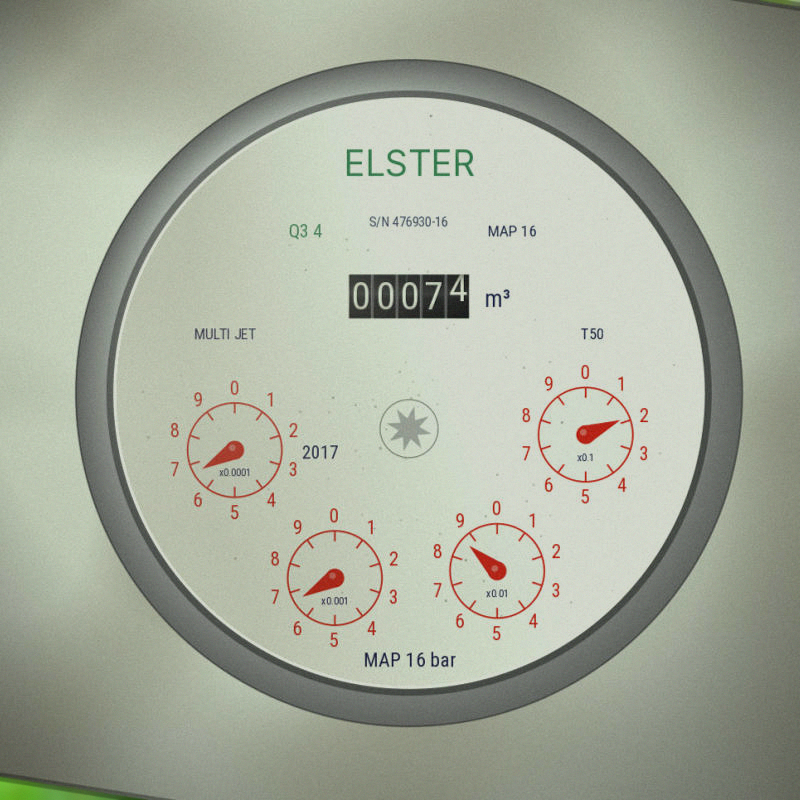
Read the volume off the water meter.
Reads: 74.1866 m³
